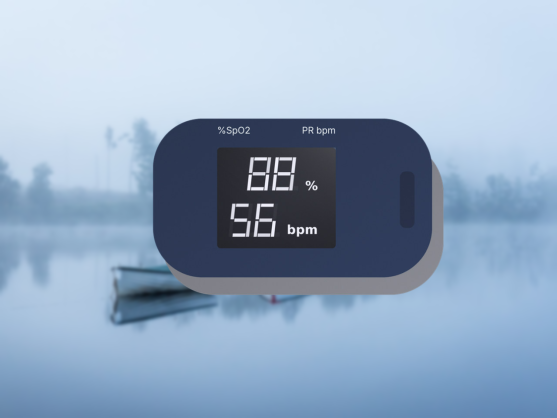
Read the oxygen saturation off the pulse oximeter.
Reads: 88 %
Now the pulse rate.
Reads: 56 bpm
